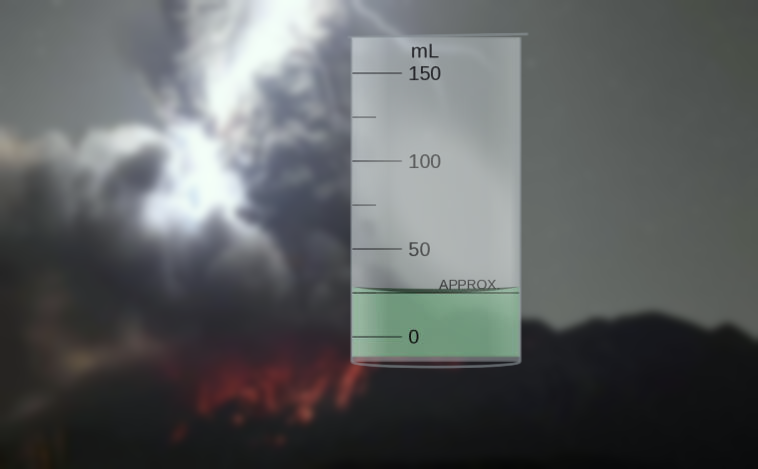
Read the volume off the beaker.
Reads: 25 mL
